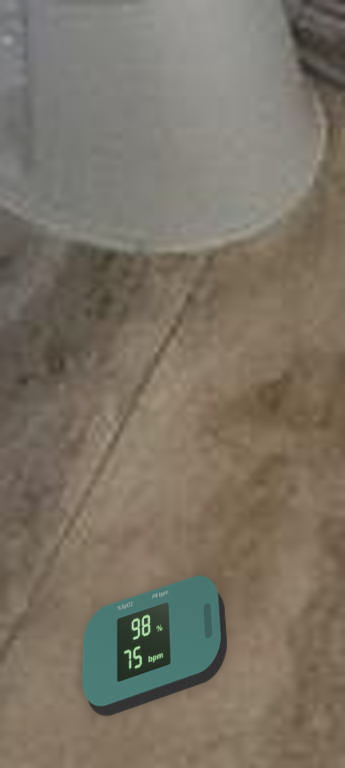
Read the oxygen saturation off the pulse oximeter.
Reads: 98 %
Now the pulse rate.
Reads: 75 bpm
